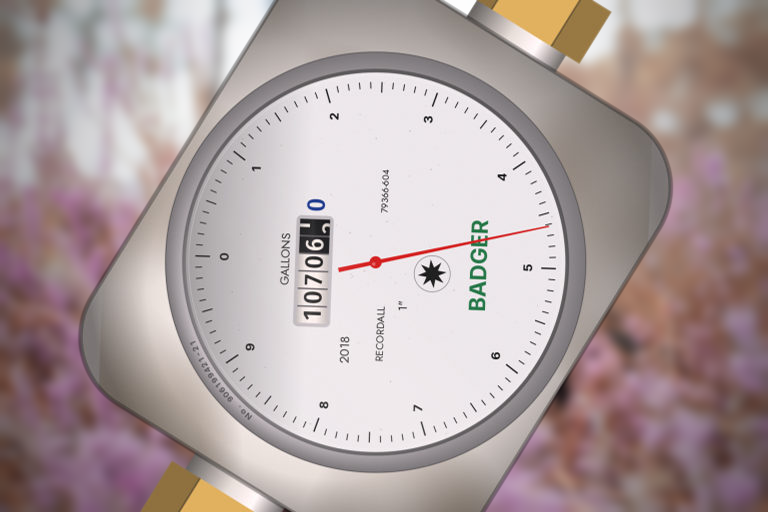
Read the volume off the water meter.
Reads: 1070614.6 gal
